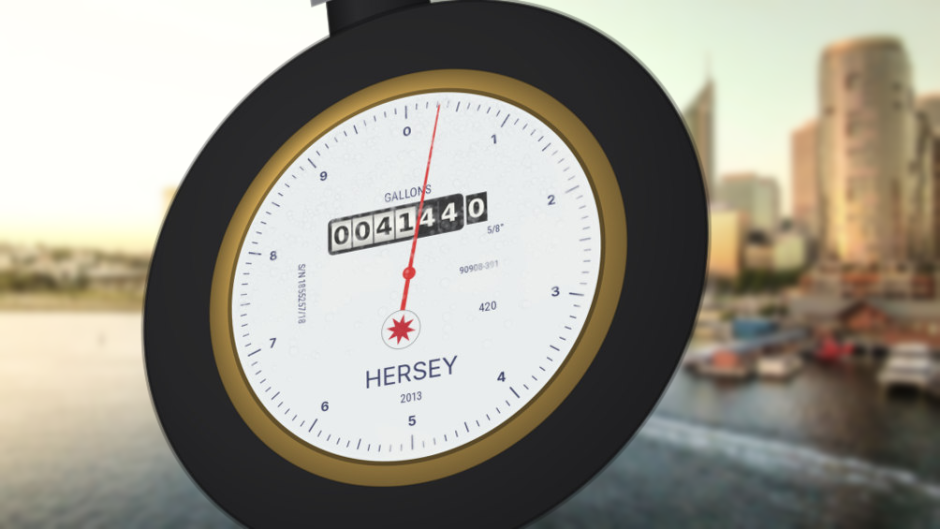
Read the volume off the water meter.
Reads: 41440.3 gal
